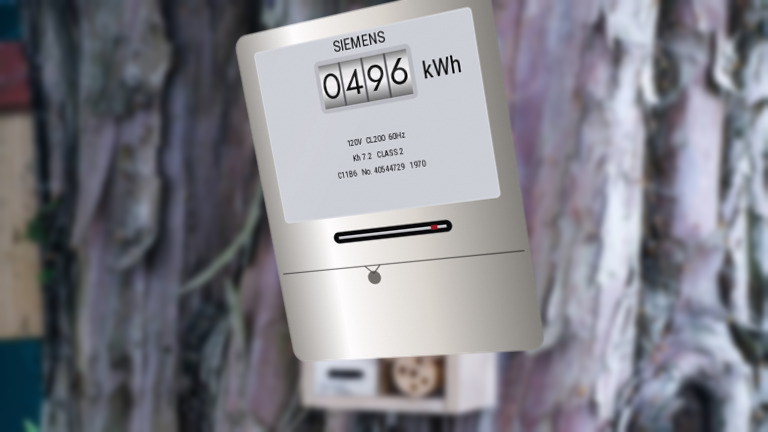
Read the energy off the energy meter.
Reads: 496 kWh
